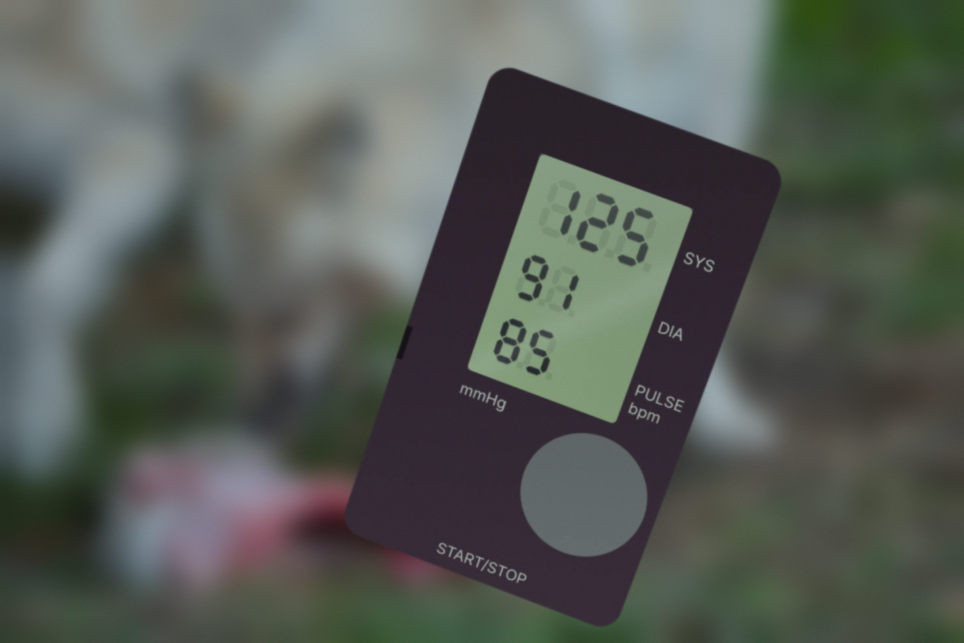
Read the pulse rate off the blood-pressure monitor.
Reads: 85 bpm
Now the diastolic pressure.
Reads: 91 mmHg
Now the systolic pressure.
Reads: 125 mmHg
